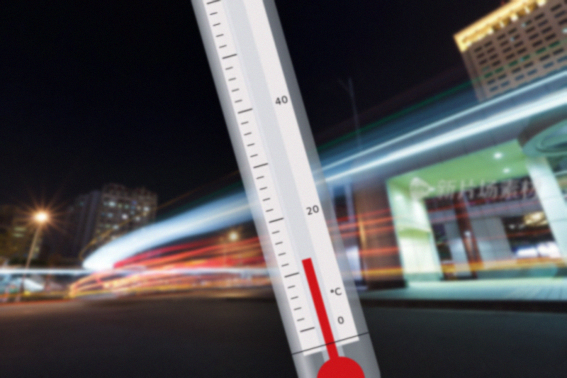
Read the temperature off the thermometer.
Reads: 12 °C
